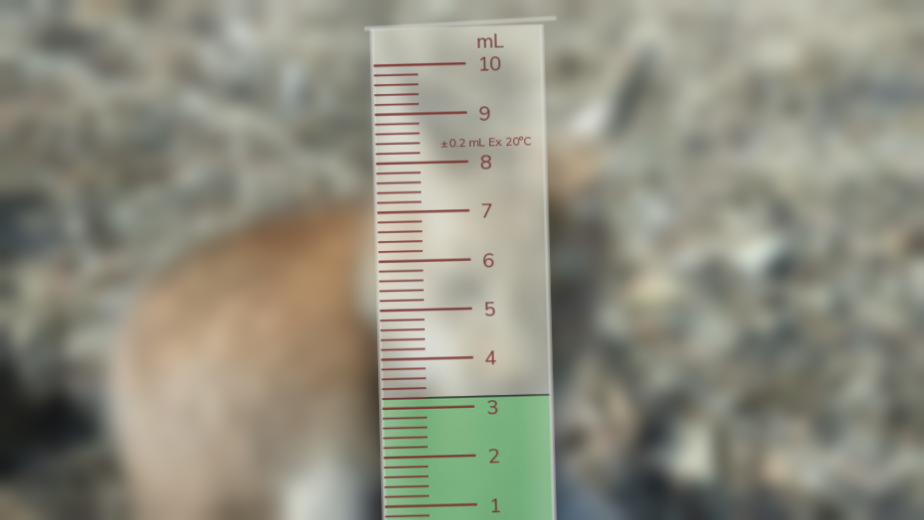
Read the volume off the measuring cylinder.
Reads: 3.2 mL
